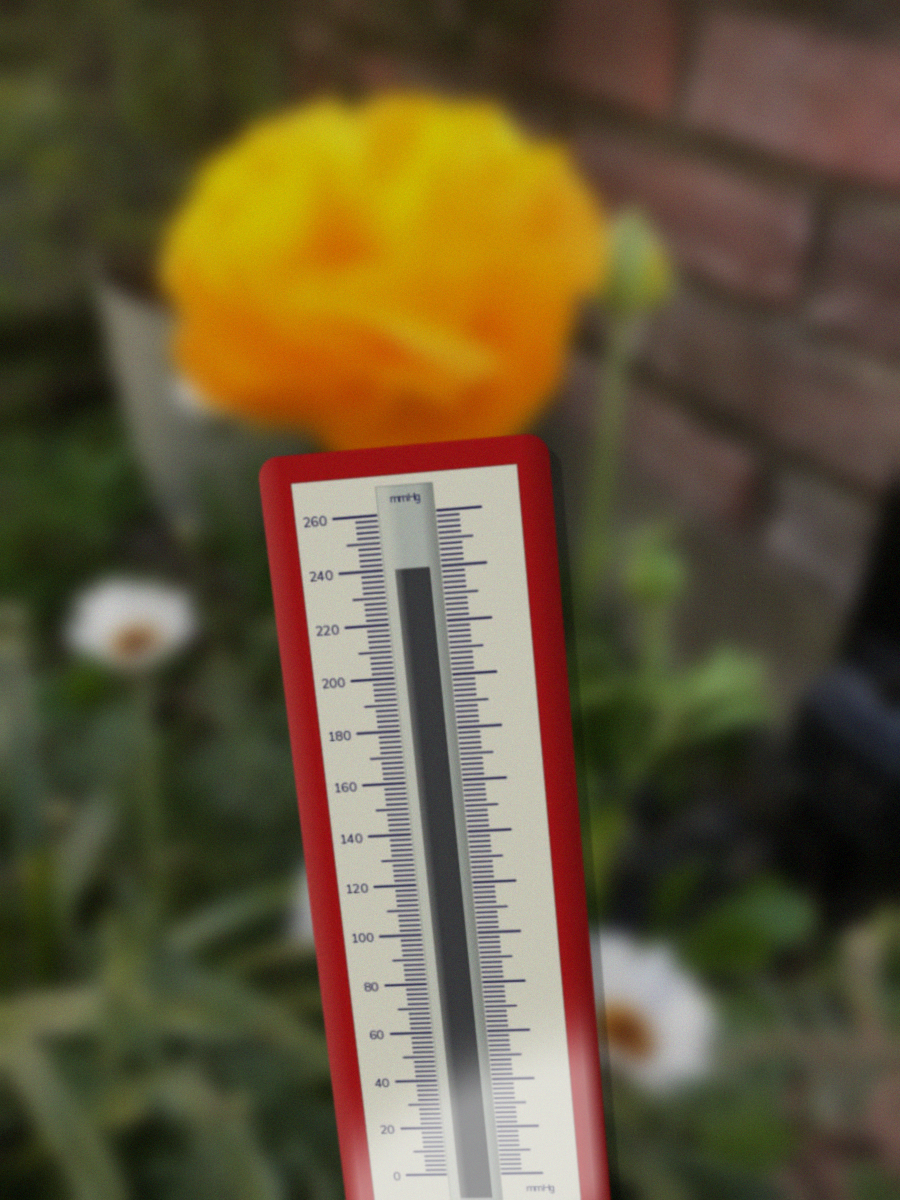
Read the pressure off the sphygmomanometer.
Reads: 240 mmHg
